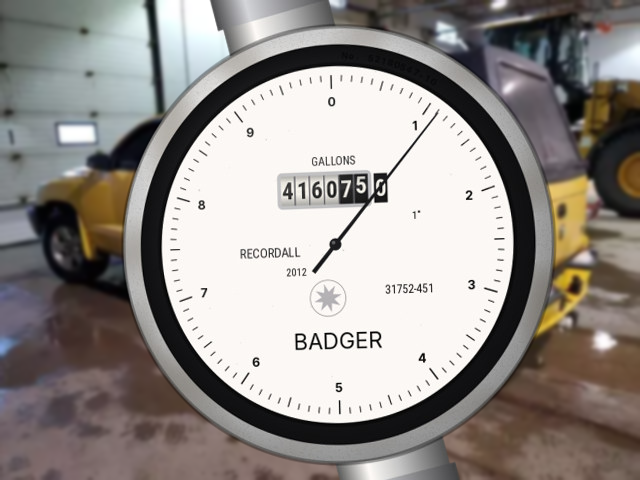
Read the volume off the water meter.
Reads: 4160751.1 gal
